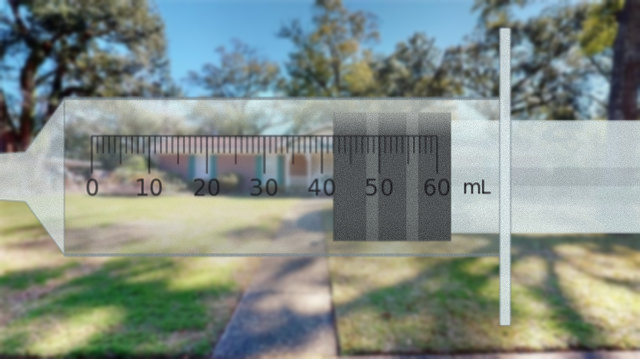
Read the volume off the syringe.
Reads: 42 mL
